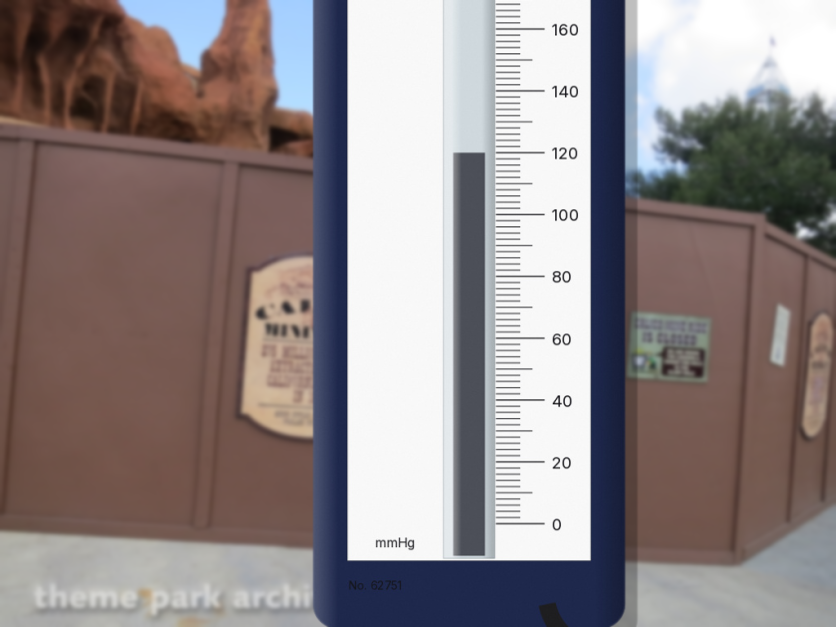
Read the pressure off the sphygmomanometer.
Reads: 120 mmHg
